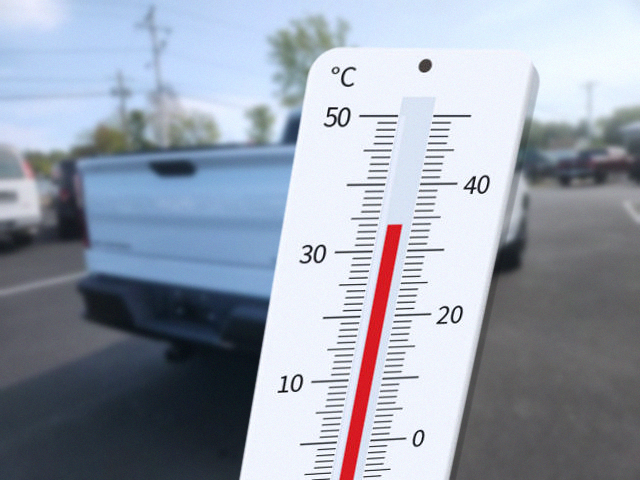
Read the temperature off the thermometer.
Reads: 34 °C
